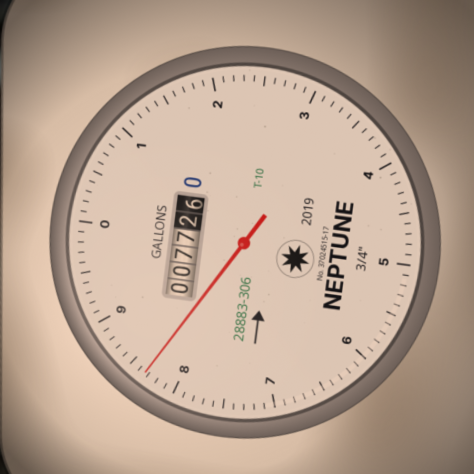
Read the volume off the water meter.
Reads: 77258.3 gal
